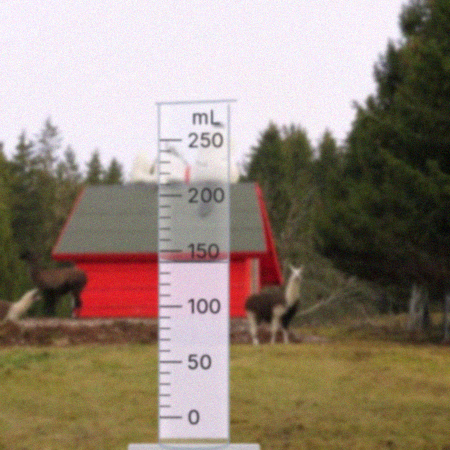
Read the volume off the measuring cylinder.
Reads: 140 mL
